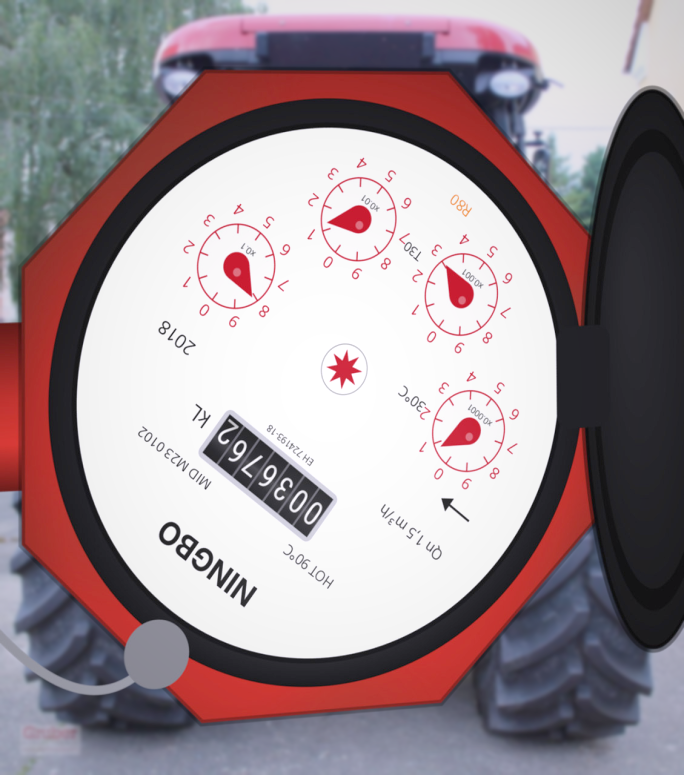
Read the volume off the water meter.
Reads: 36761.8130 kL
